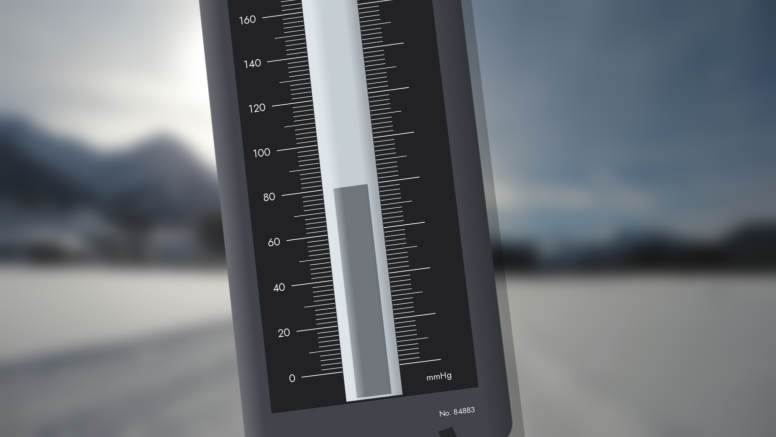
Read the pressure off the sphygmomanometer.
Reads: 80 mmHg
